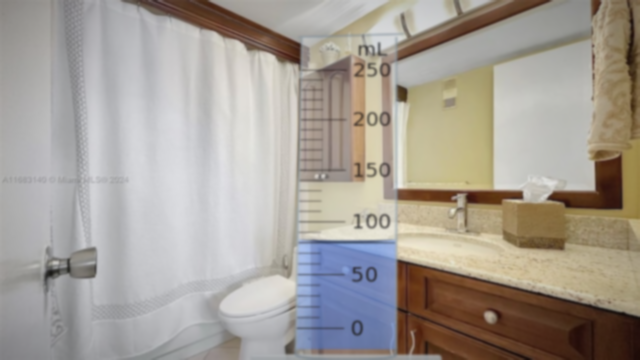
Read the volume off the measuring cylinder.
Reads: 80 mL
